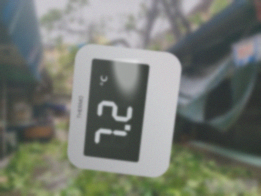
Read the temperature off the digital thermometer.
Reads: 7.2 °C
